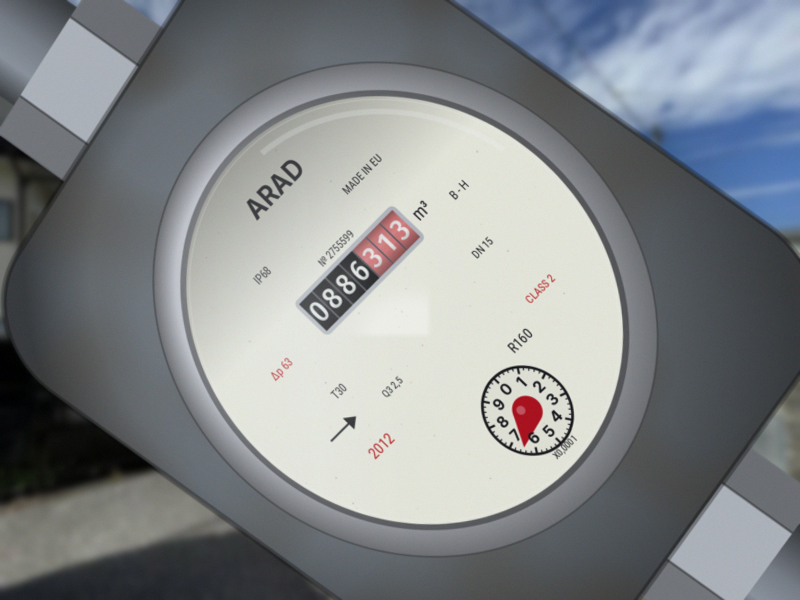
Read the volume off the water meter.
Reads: 886.3136 m³
